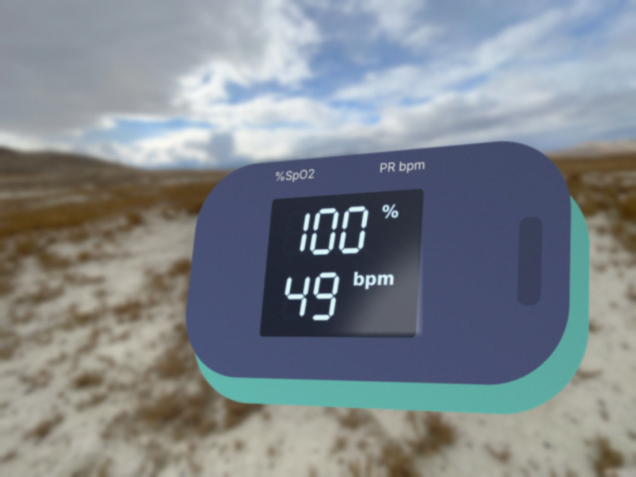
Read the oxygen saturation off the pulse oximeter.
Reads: 100 %
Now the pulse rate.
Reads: 49 bpm
